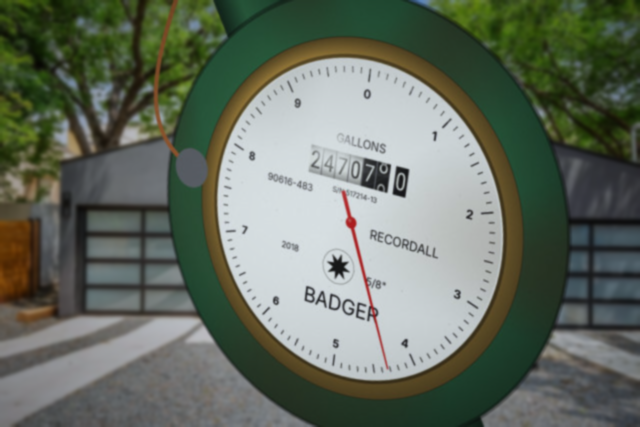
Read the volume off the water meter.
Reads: 2470784.3 gal
